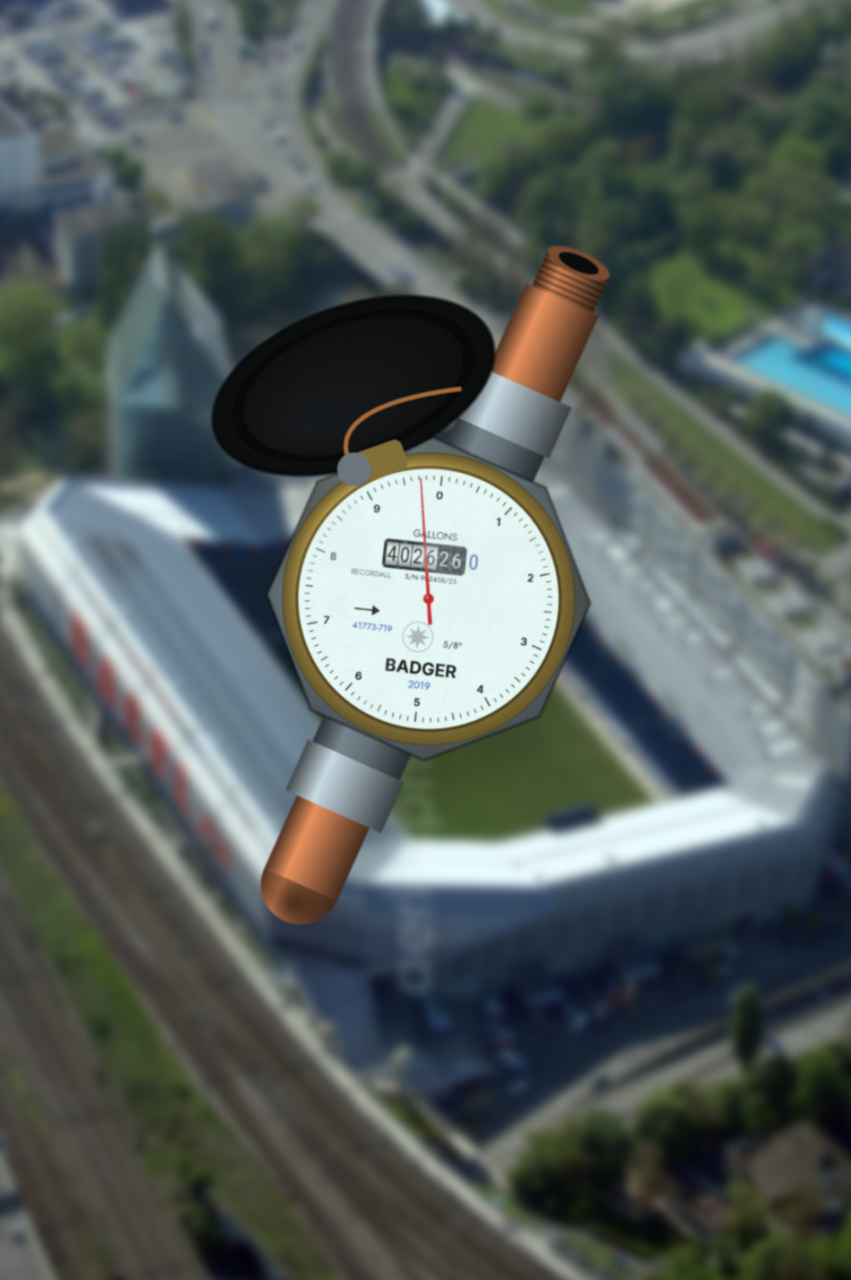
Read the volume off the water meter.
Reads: 4026259.7 gal
